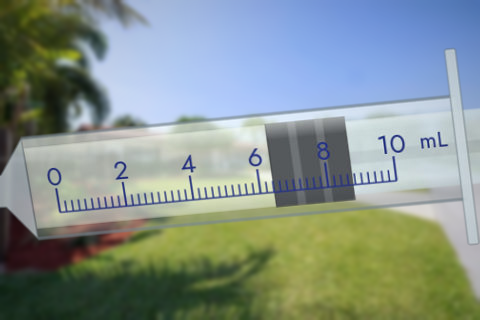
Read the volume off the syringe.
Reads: 6.4 mL
